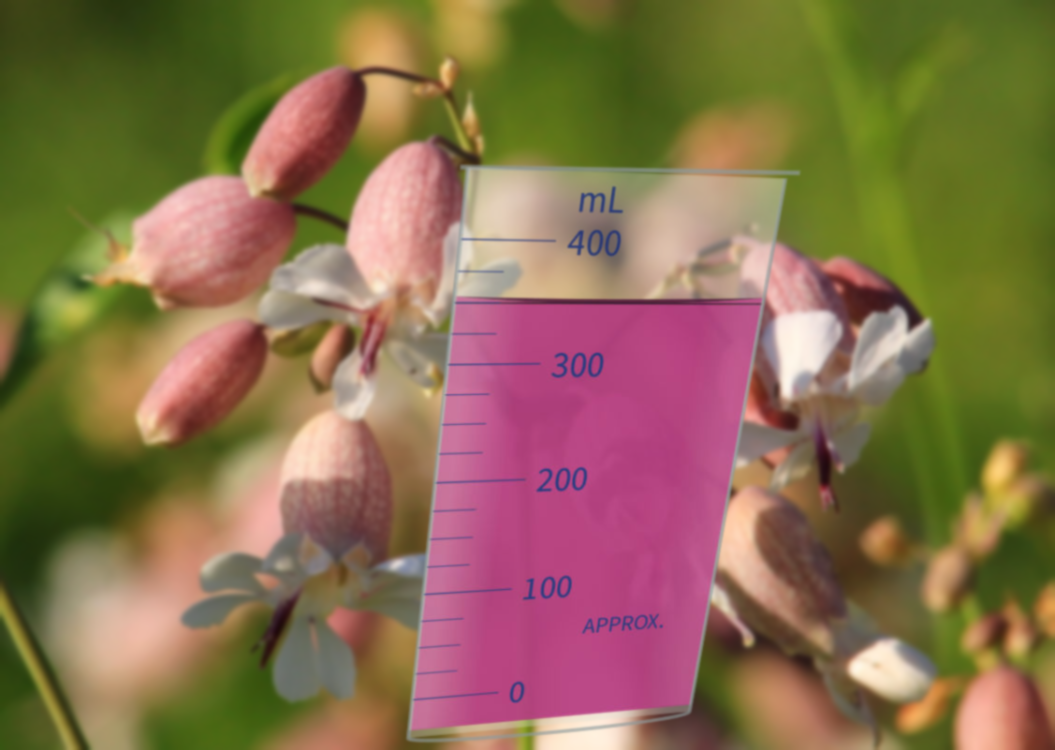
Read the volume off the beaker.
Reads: 350 mL
